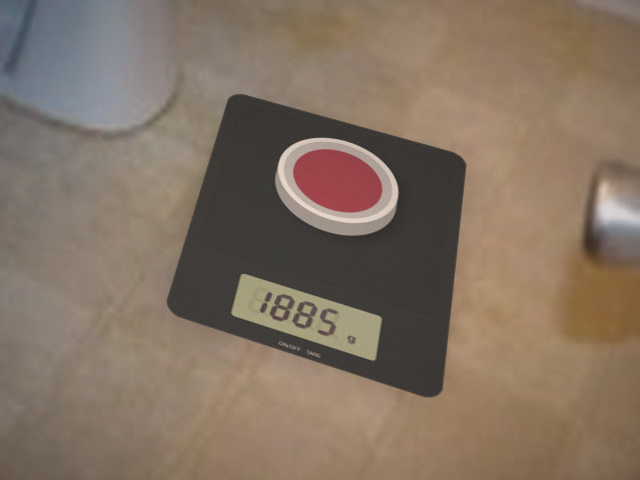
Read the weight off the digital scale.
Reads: 1885 g
